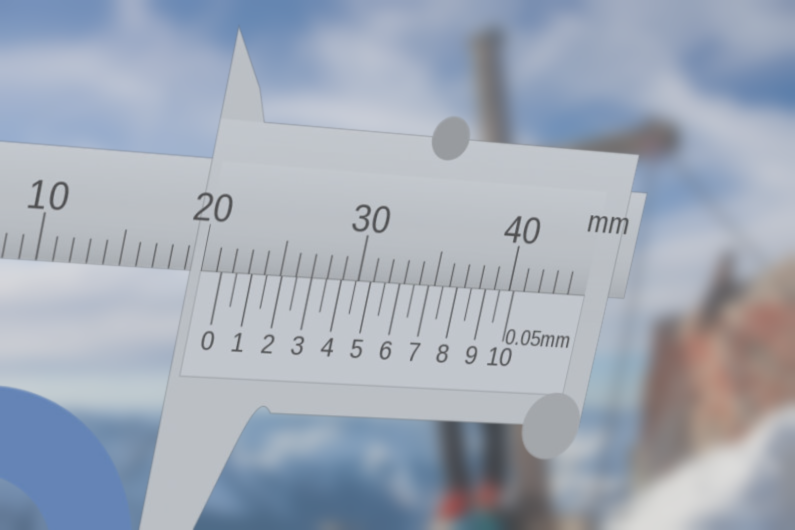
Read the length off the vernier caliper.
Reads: 21.3 mm
